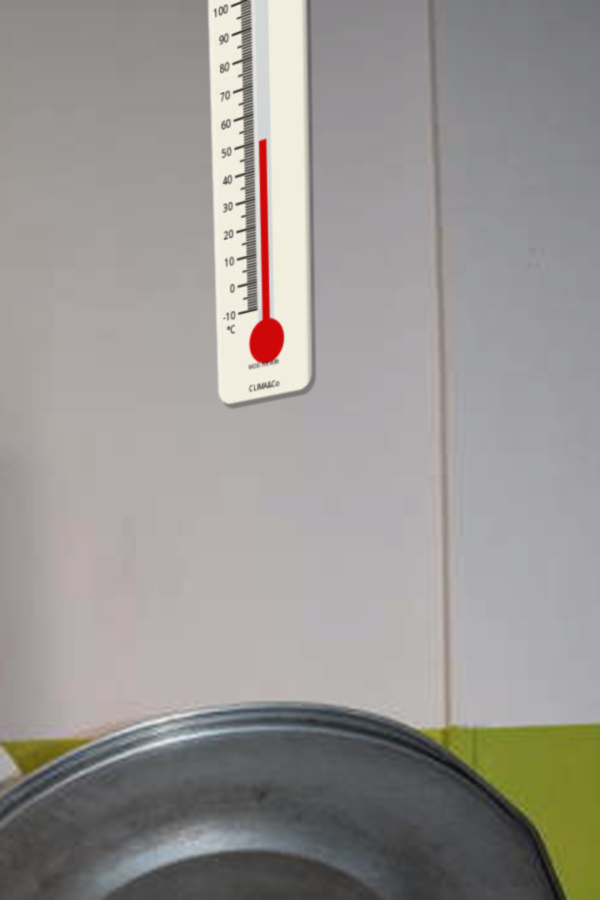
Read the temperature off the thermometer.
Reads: 50 °C
